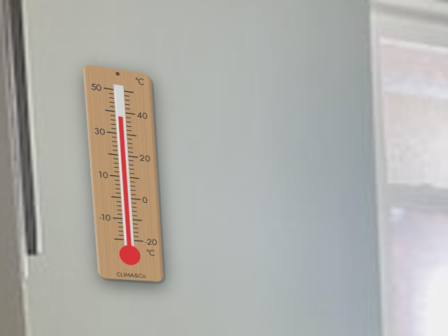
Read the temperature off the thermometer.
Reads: 38 °C
